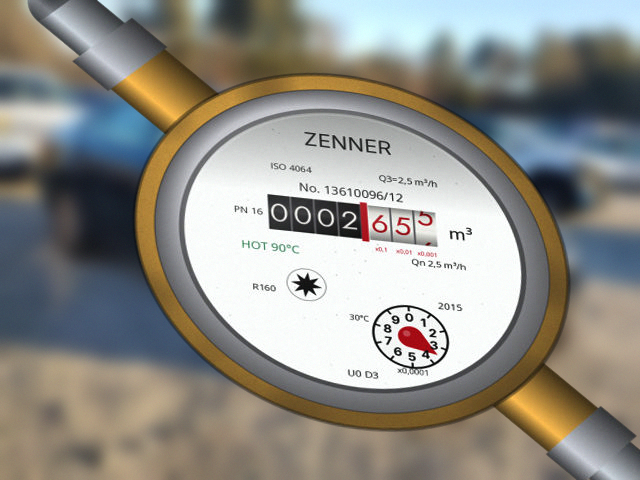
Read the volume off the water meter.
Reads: 2.6553 m³
